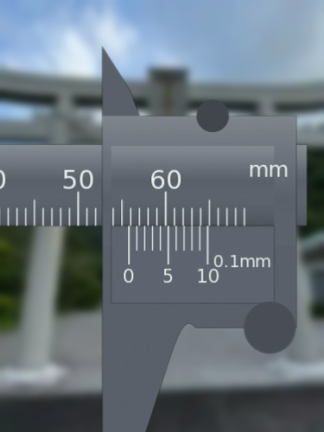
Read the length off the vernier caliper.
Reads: 55.8 mm
